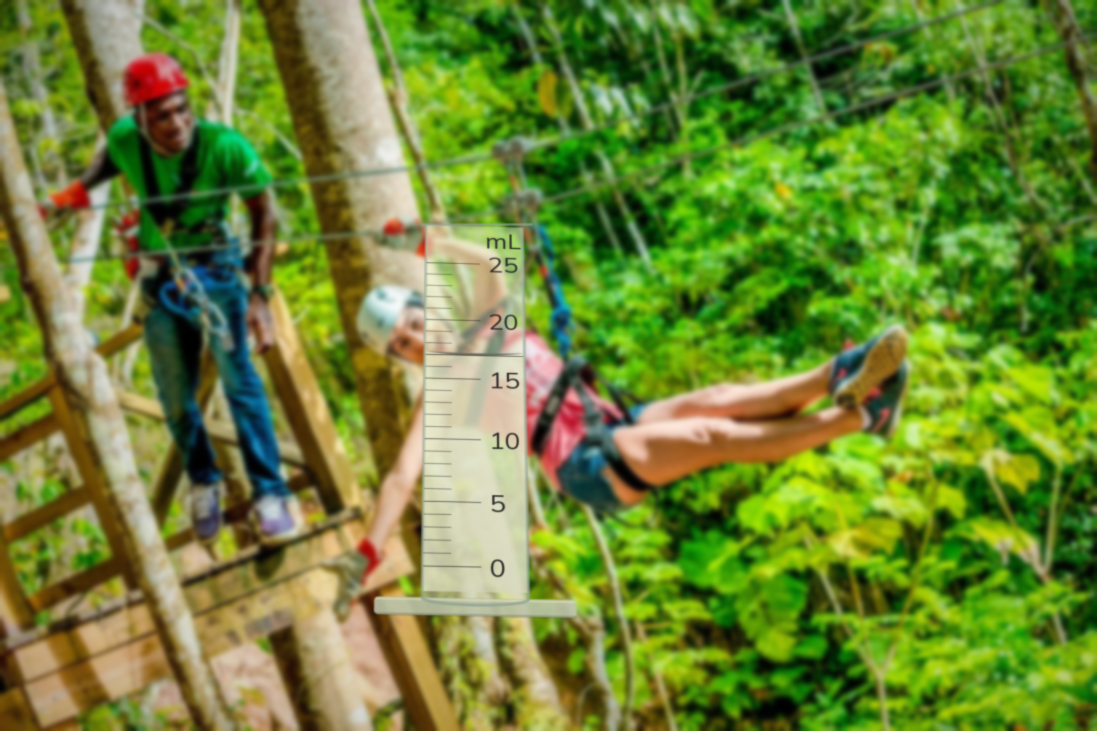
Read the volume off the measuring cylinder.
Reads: 17 mL
